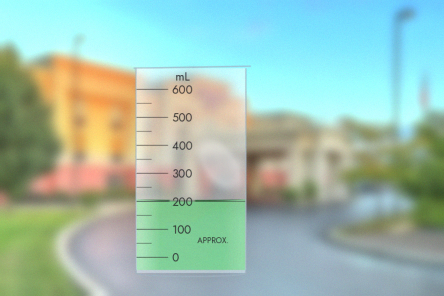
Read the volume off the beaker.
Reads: 200 mL
